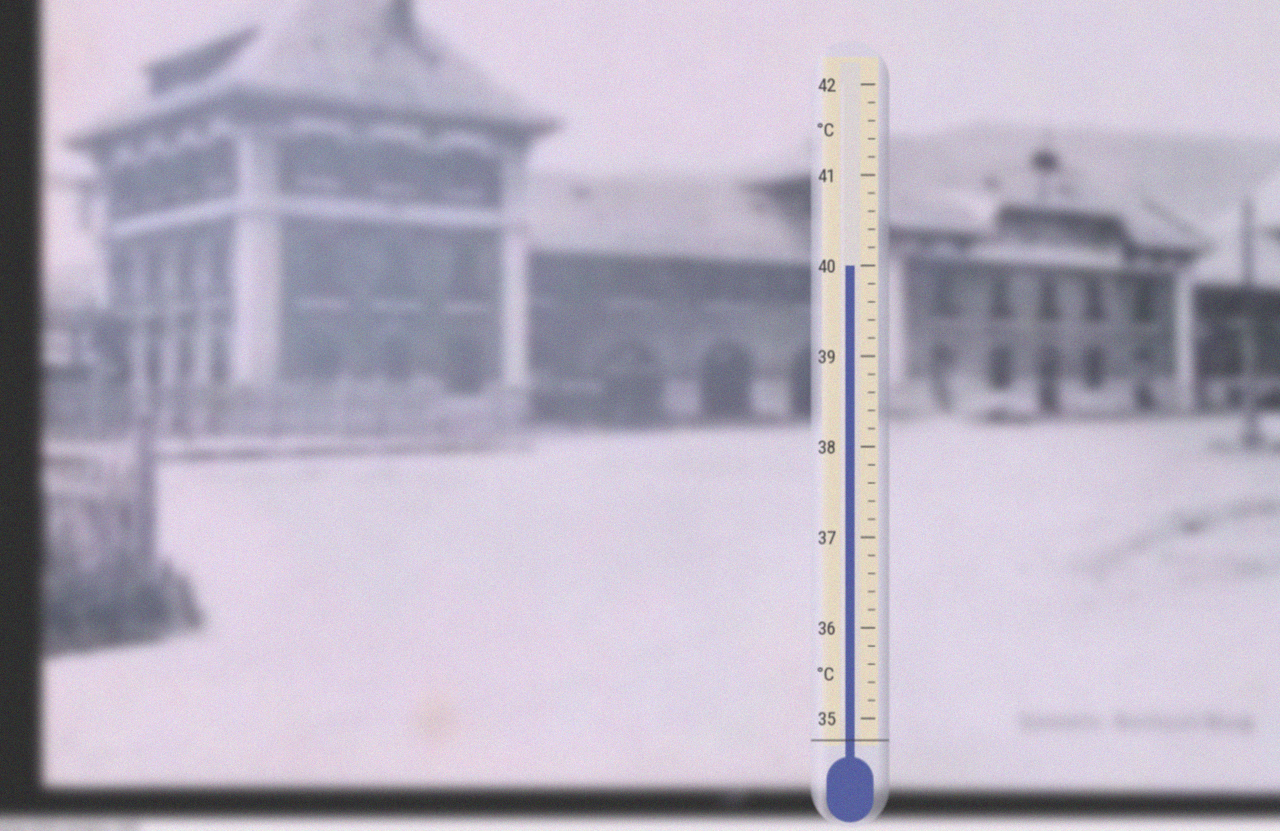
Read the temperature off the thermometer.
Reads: 40 °C
